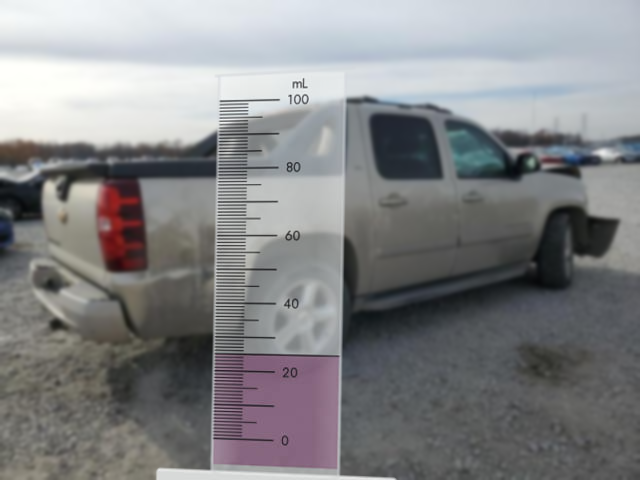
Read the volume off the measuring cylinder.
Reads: 25 mL
